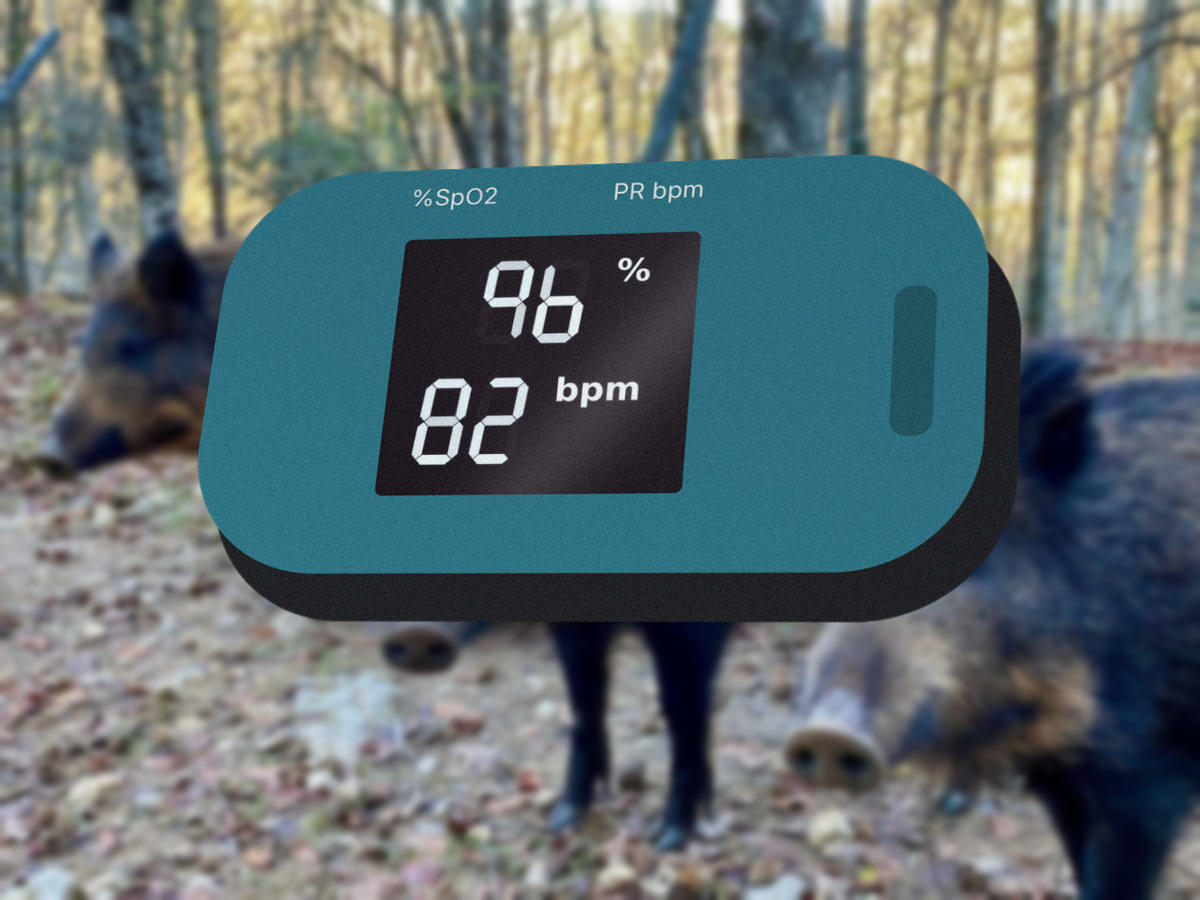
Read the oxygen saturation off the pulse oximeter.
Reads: 96 %
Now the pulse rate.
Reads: 82 bpm
